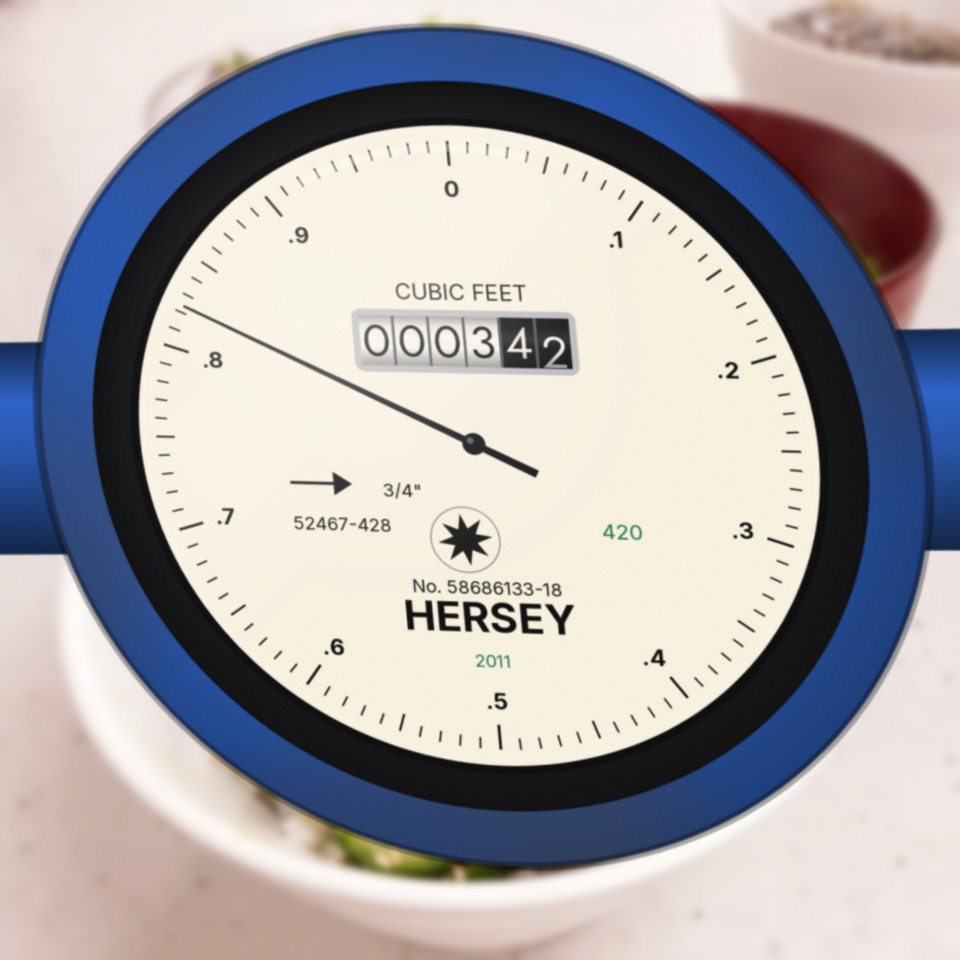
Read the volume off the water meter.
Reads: 341.82 ft³
